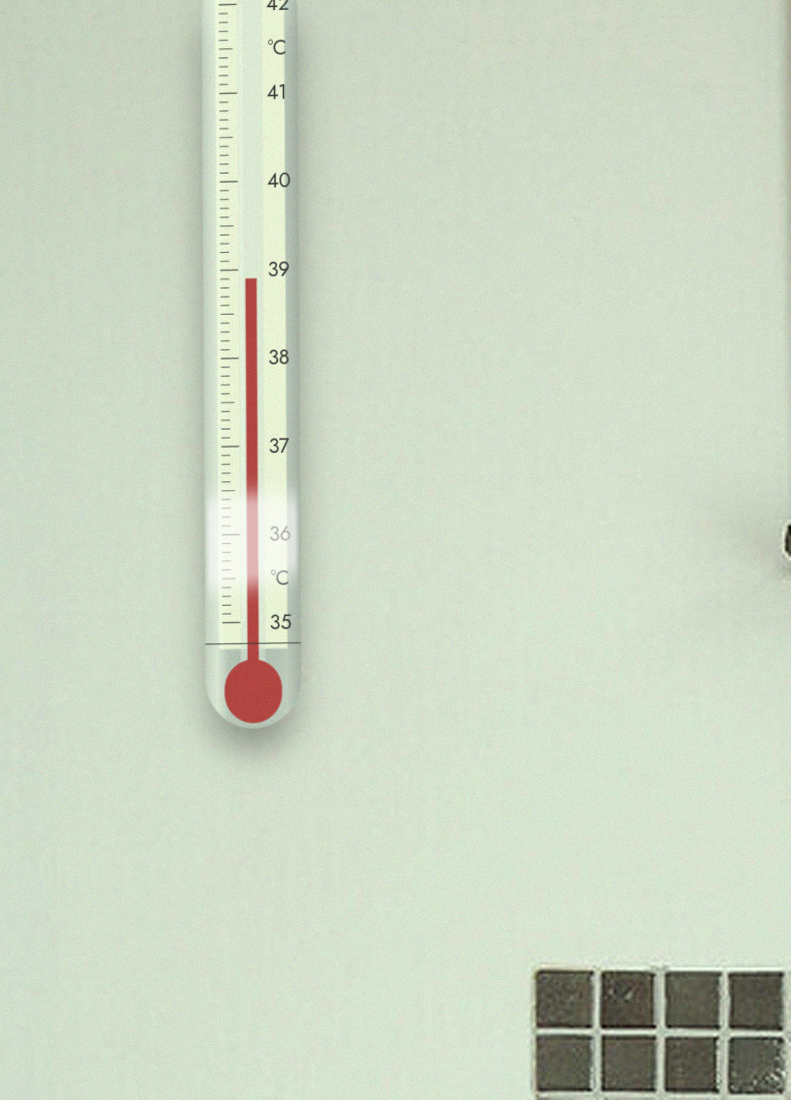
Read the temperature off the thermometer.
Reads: 38.9 °C
